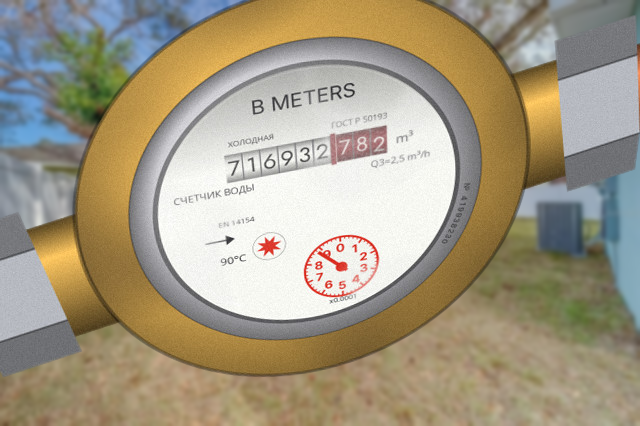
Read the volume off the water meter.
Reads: 716932.7818 m³
